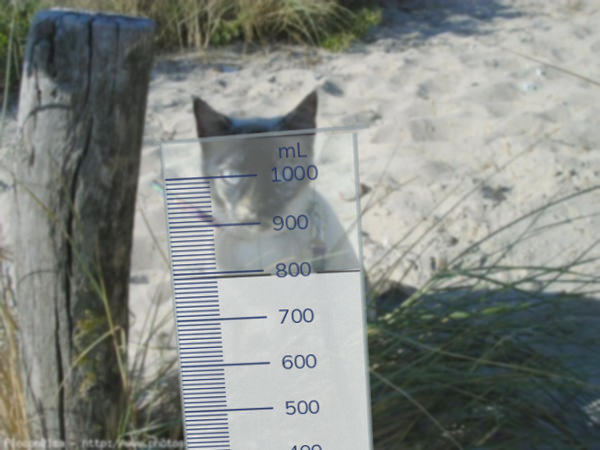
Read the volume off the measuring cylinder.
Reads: 790 mL
